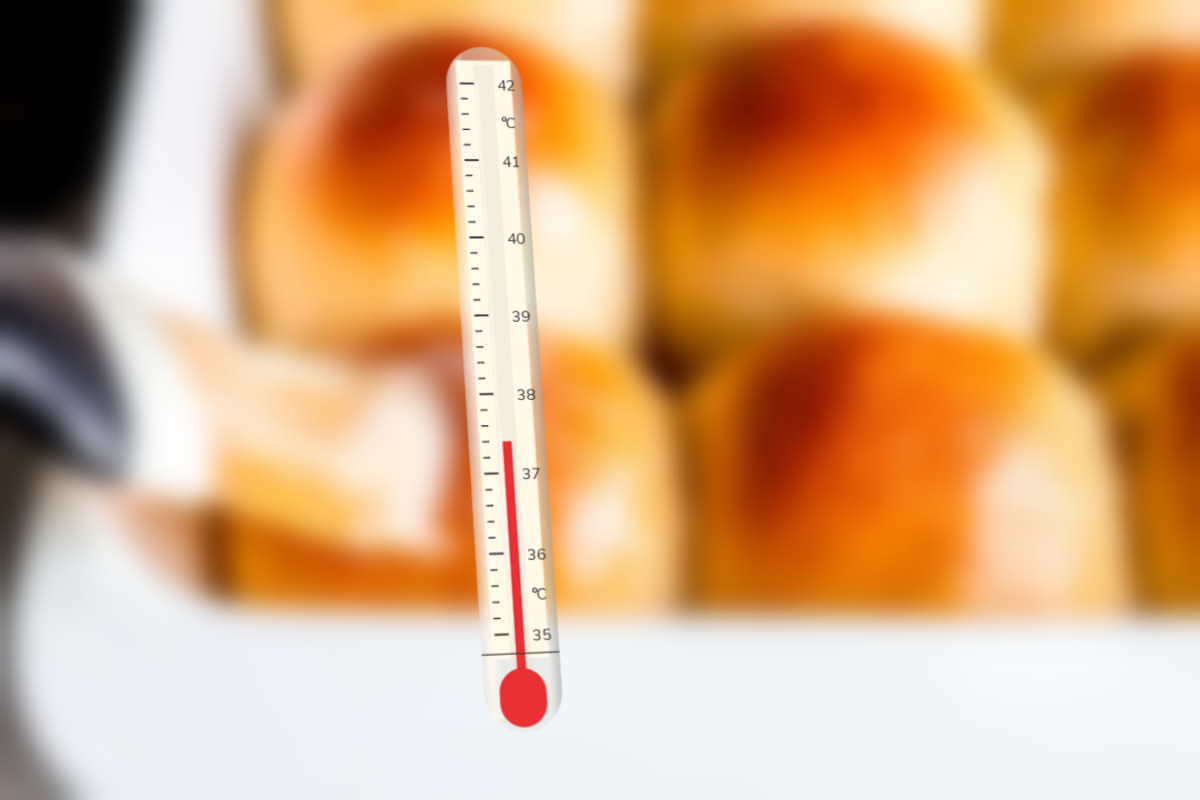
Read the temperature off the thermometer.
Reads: 37.4 °C
